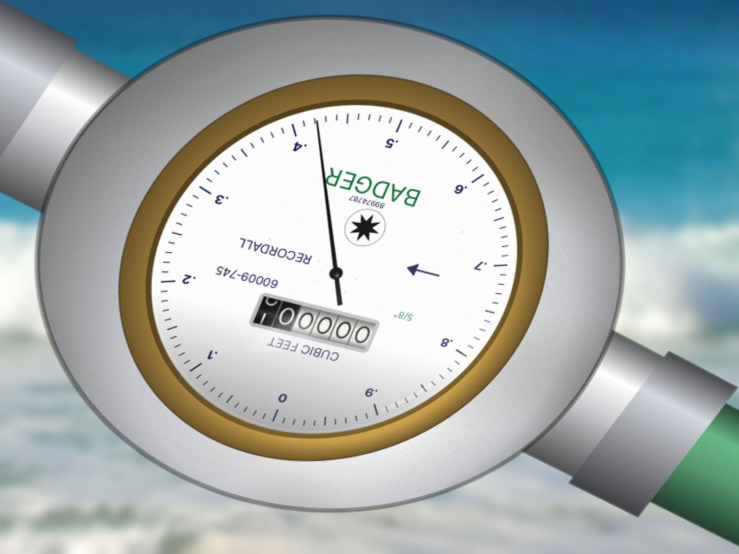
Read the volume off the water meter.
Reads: 1.42 ft³
